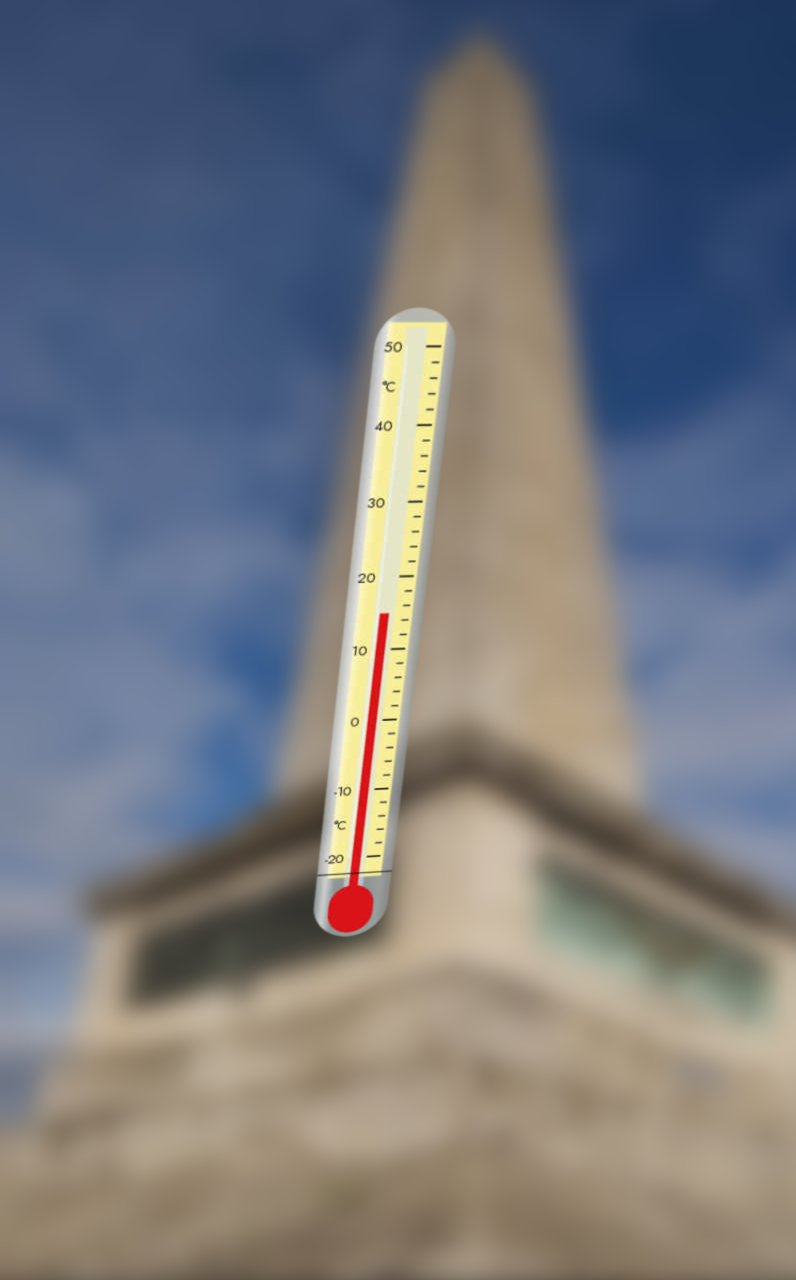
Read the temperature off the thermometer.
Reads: 15 °C
